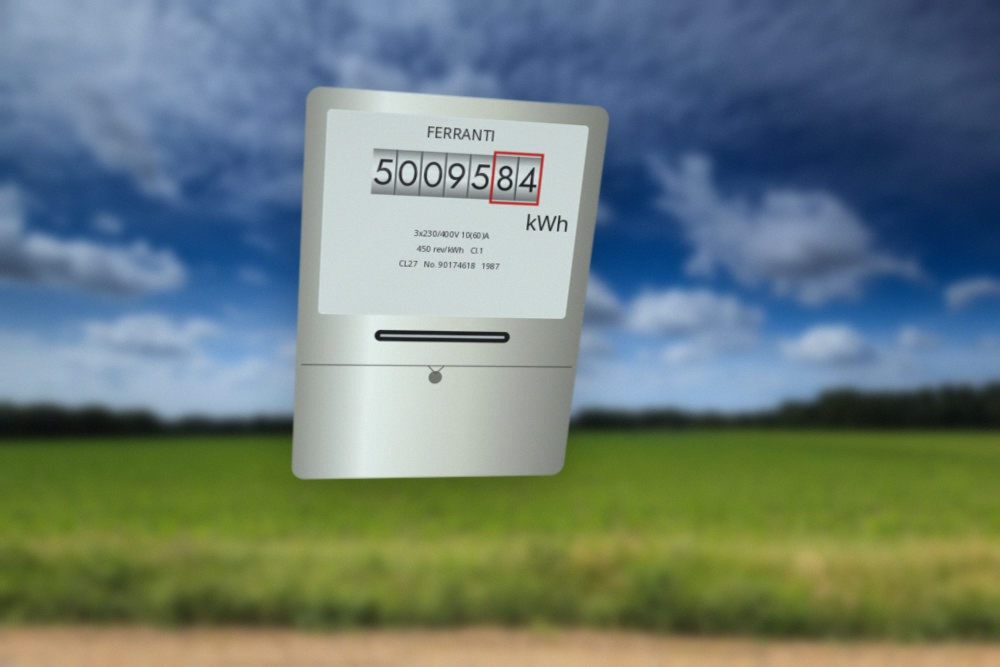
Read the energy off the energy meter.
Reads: 50095.84 kWh
